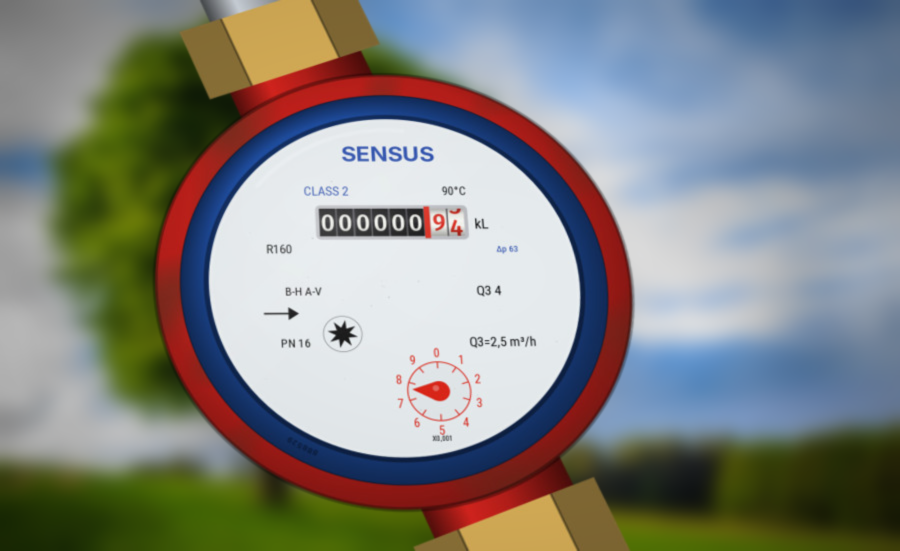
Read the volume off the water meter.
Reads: 0.937 kL
